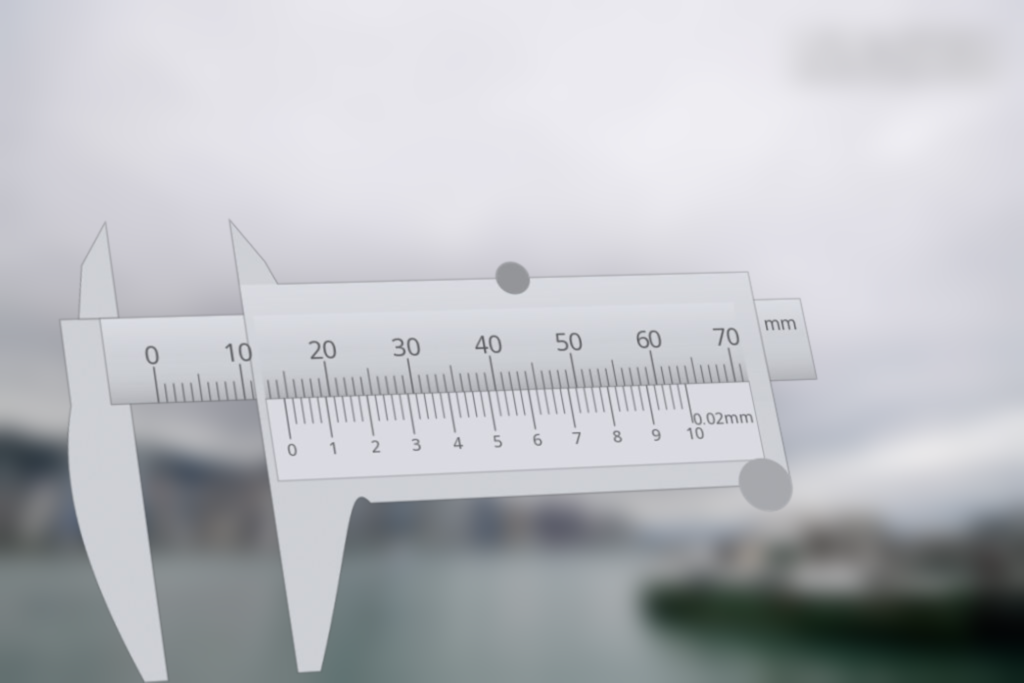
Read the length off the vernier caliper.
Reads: 14.6 mm
